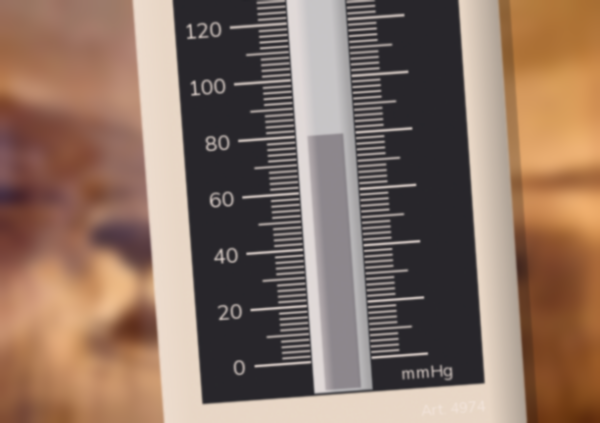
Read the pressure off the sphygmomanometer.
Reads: 80 mmHg
